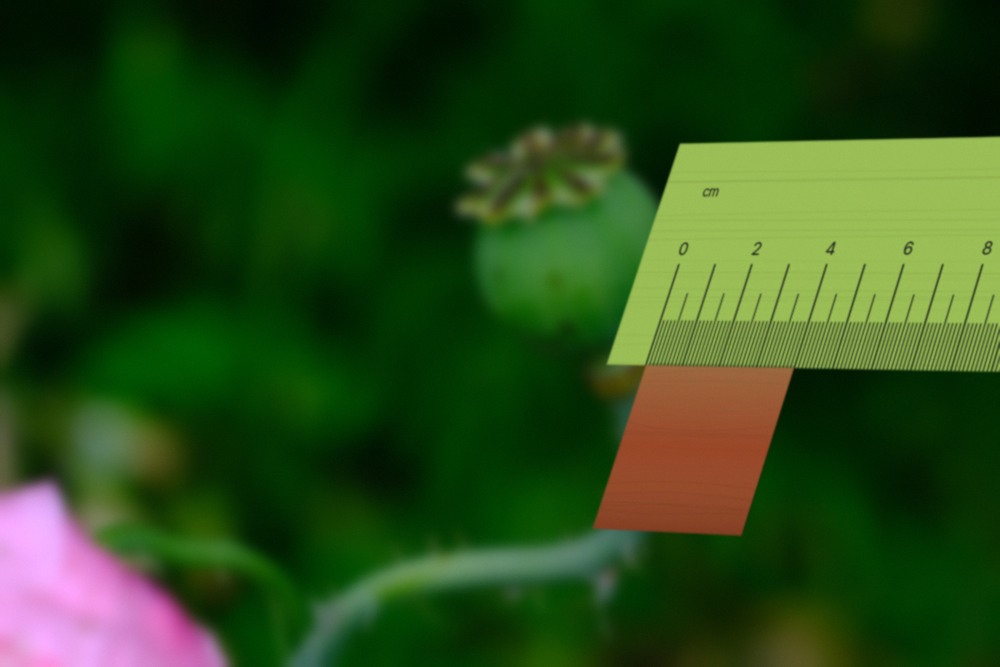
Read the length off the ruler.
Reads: 4 cm
